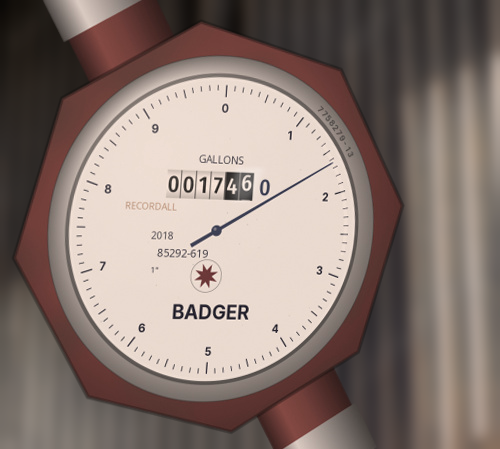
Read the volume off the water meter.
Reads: 17461.6 gal
